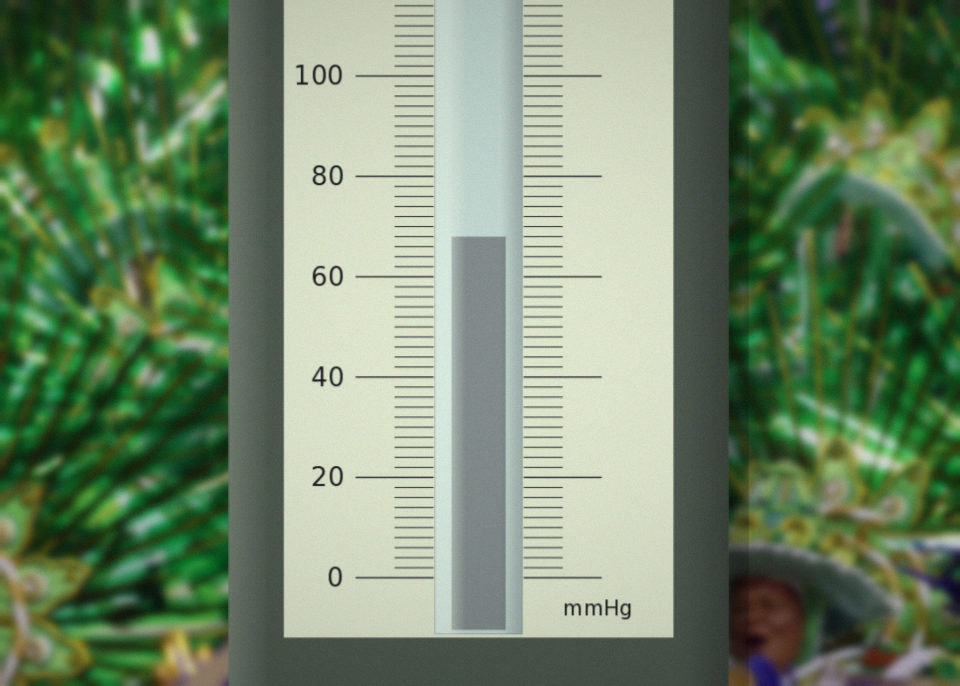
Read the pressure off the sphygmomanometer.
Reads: 68 mmHg
